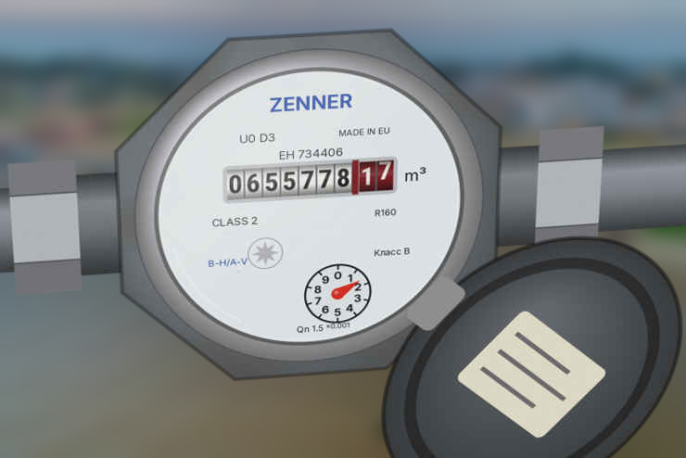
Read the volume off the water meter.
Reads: 655778.171 m³
